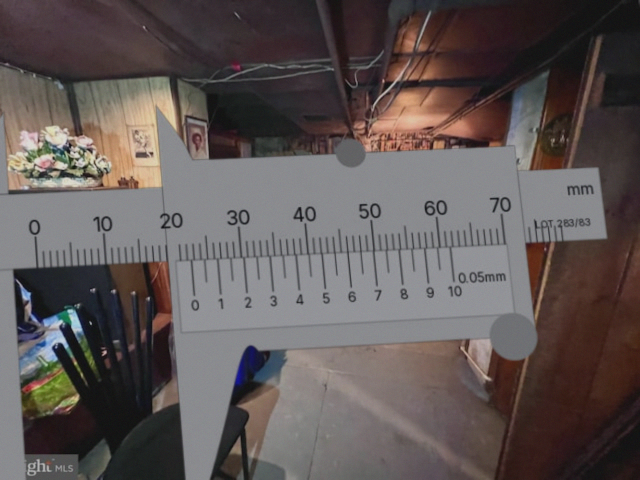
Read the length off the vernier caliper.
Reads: 22.6 mm
